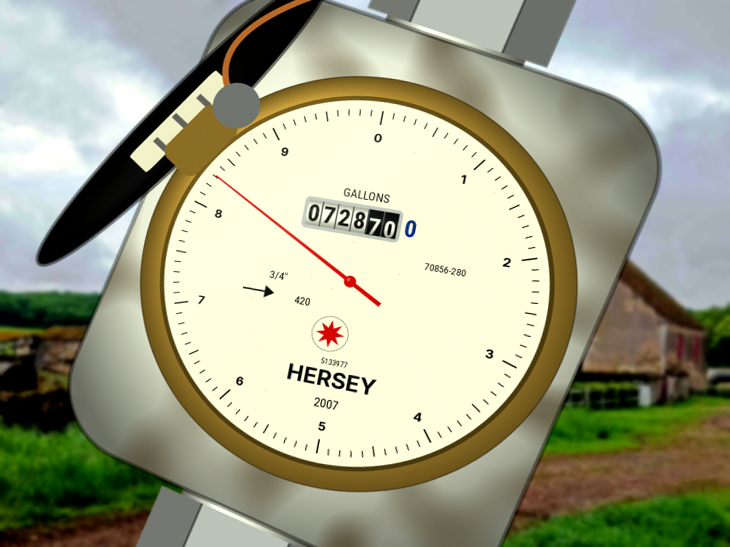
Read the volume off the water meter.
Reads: 728698.3 gal
